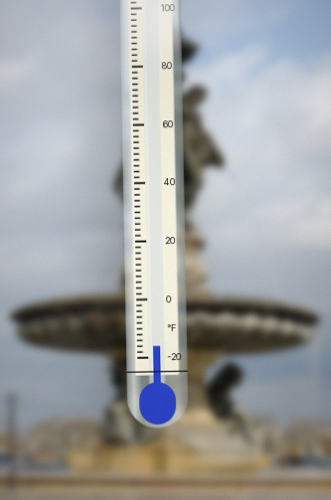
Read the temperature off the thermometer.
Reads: -16 °F
